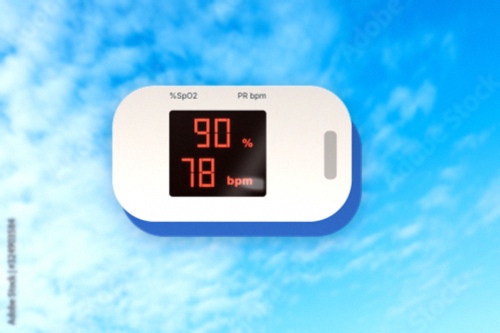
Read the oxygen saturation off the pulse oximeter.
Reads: 90 %
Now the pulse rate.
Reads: 78 bpm
